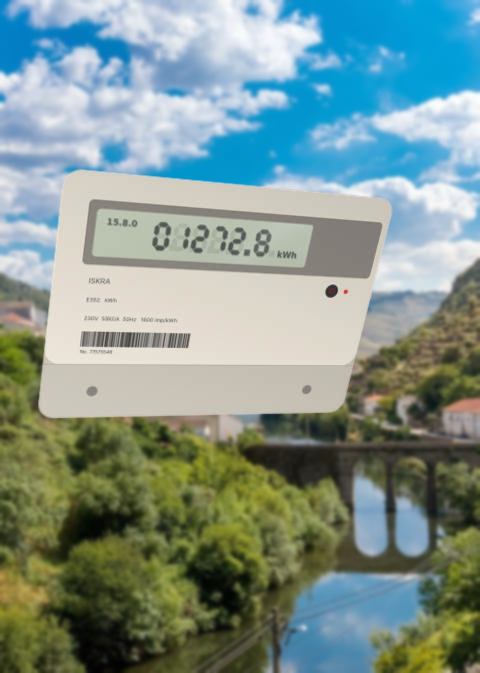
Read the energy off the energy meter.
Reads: 1272.8 kWh
